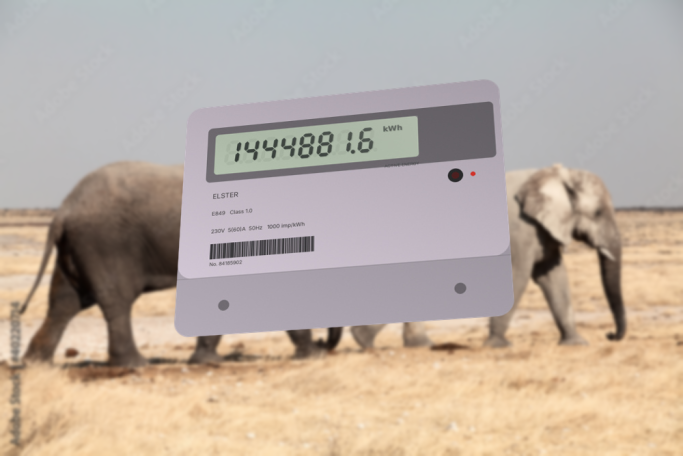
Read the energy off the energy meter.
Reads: 1444881.6 kWh
